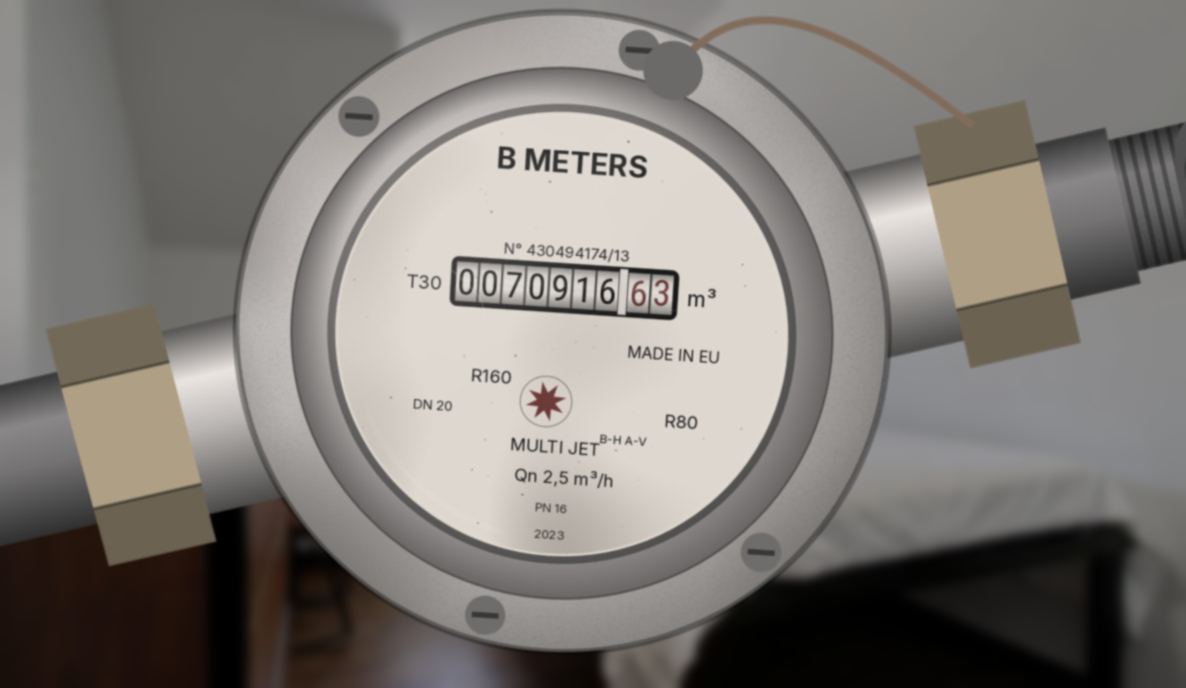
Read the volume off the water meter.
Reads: 70916.63 m³
